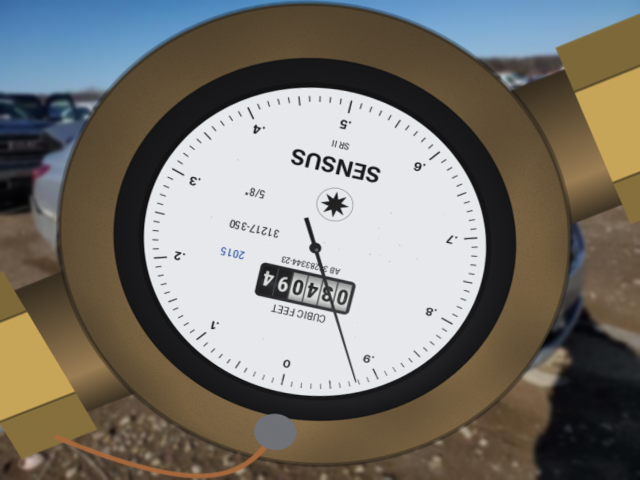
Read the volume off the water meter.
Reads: 34093.92 ft³
